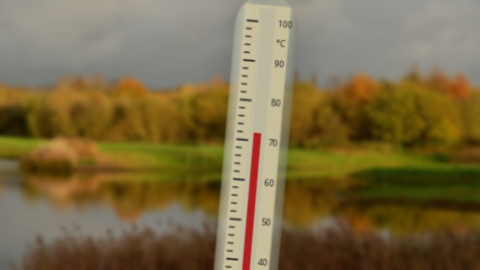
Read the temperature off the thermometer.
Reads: 72 °C
